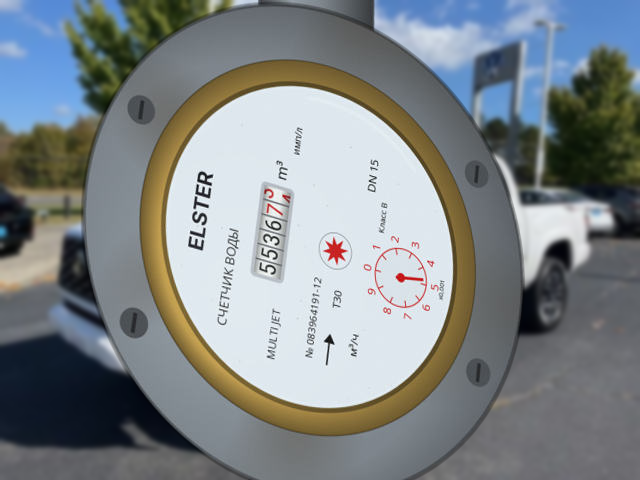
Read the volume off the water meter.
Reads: 5536.734 m³
